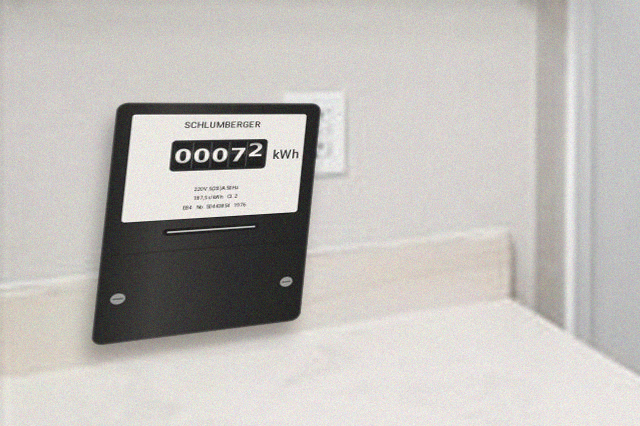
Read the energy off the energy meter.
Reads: 72 kWh
